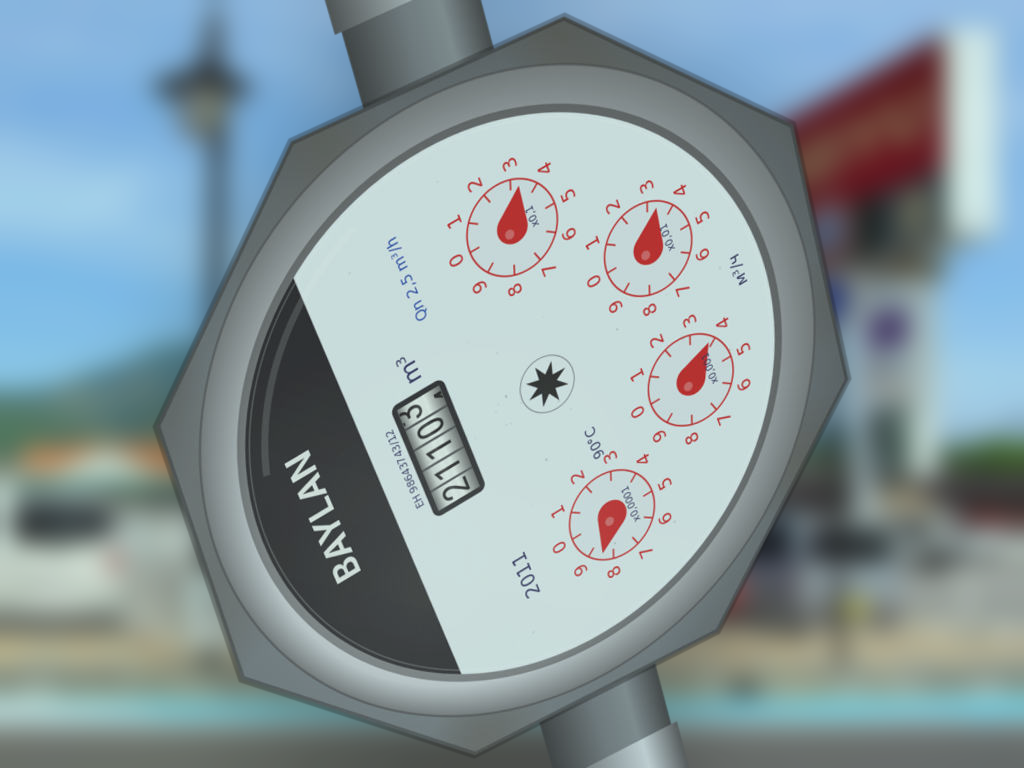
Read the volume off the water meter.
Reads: 21103.3338 m³
